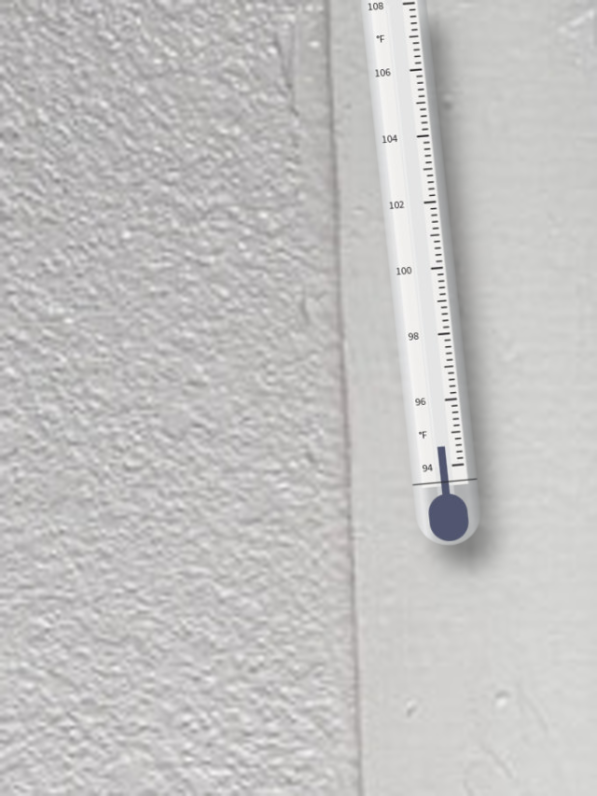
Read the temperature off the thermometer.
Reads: 94.6 °F
